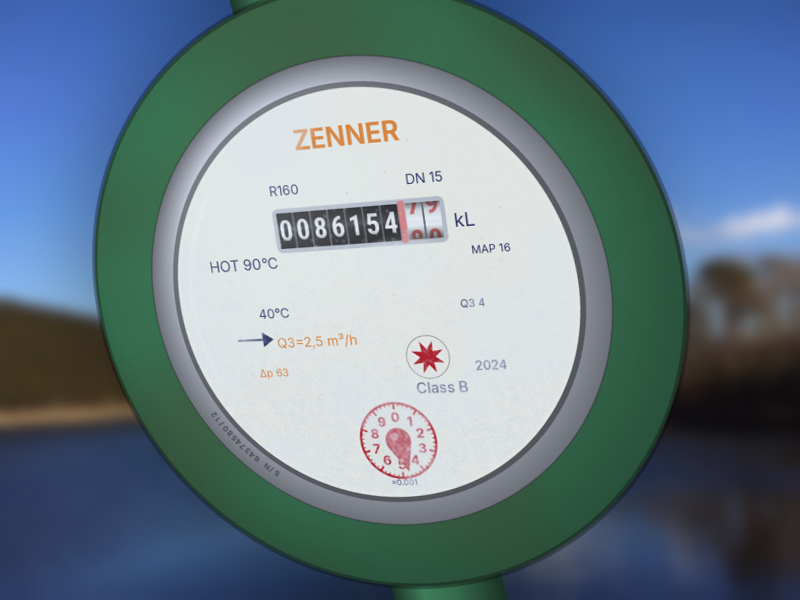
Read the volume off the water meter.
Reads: 86154.794 kL
